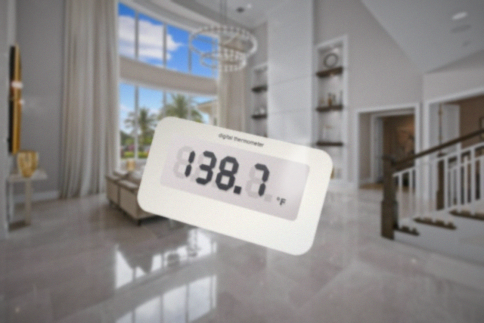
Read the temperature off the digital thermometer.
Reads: 138.7 °F
